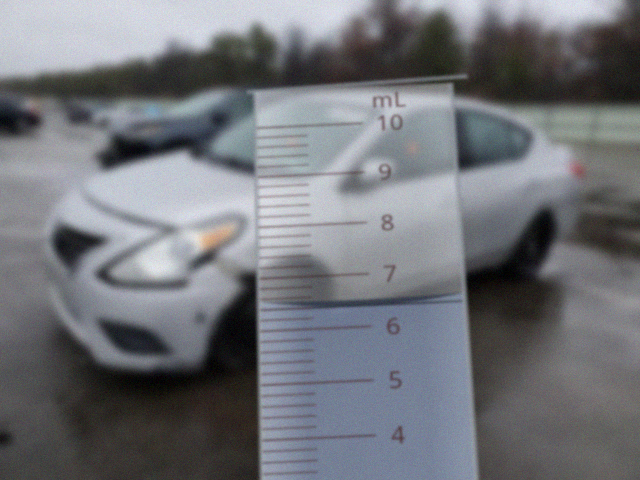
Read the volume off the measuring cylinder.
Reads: 6.4 mL
